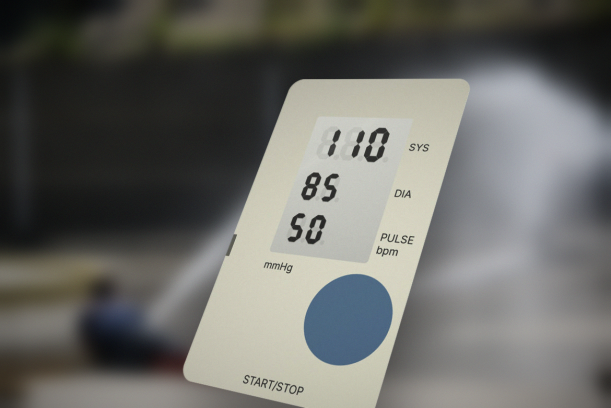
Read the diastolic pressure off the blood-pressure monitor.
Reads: 85 mmHg
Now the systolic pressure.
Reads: 110 mmHg
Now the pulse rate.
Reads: 50 bpm
